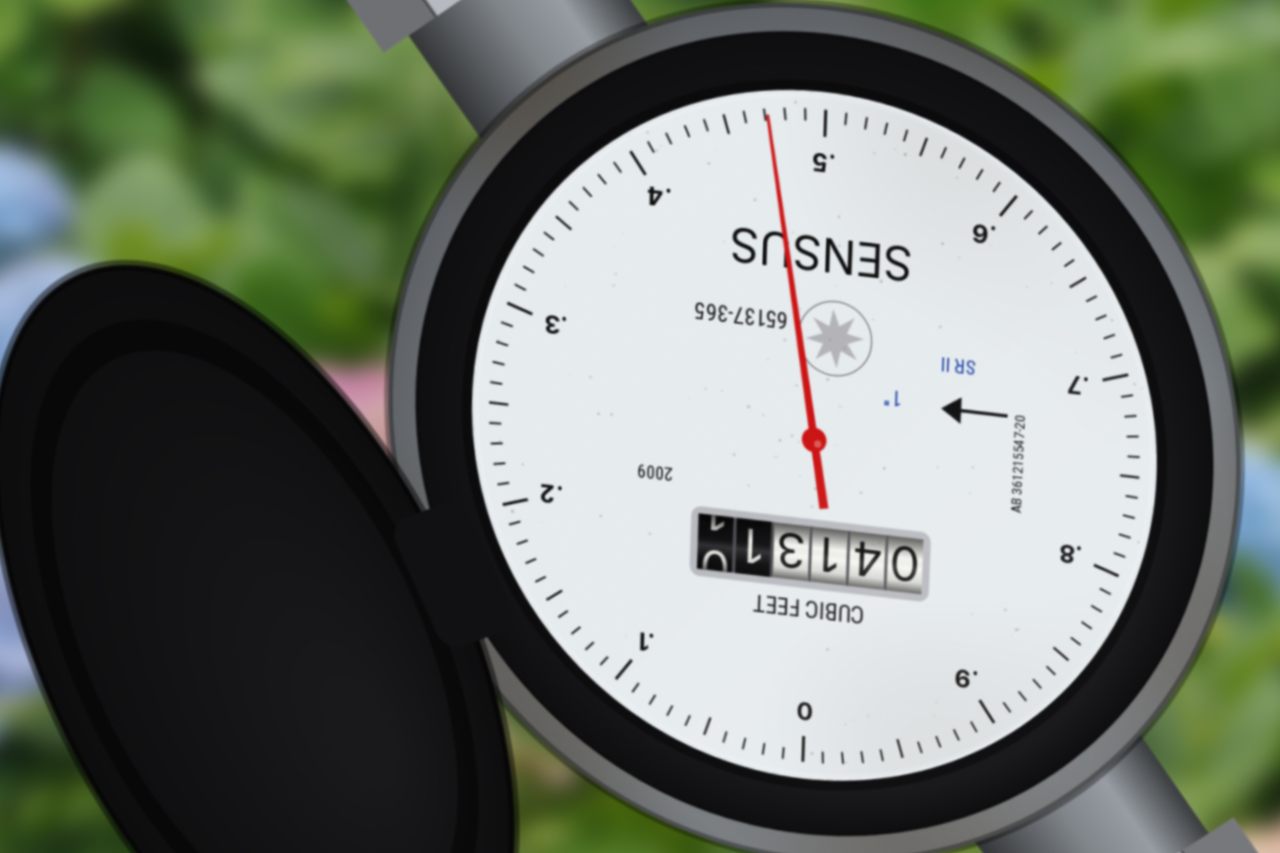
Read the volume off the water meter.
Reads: 41310.47 ft³
